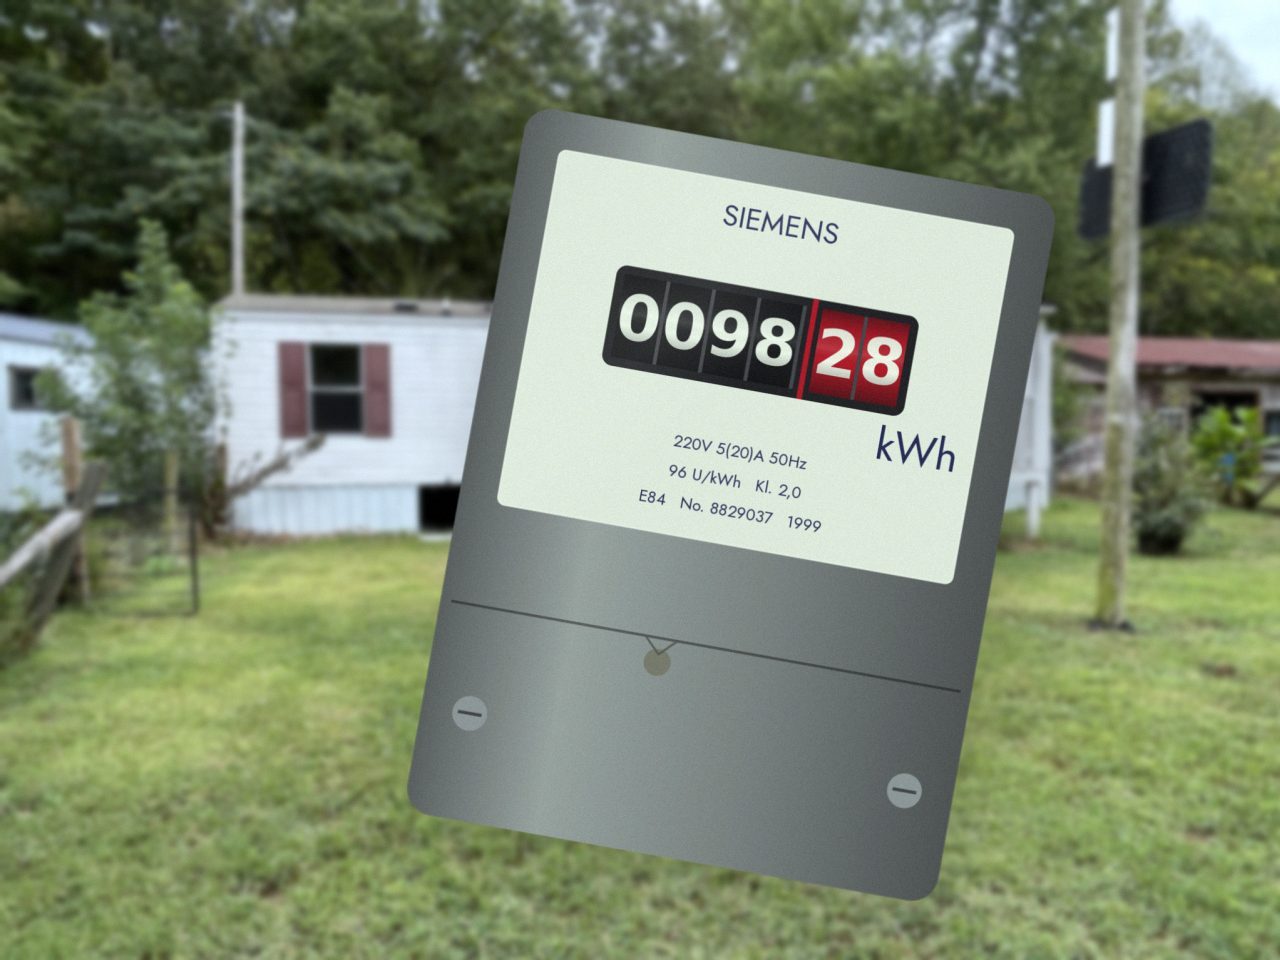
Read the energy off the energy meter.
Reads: 98.28 kWh
